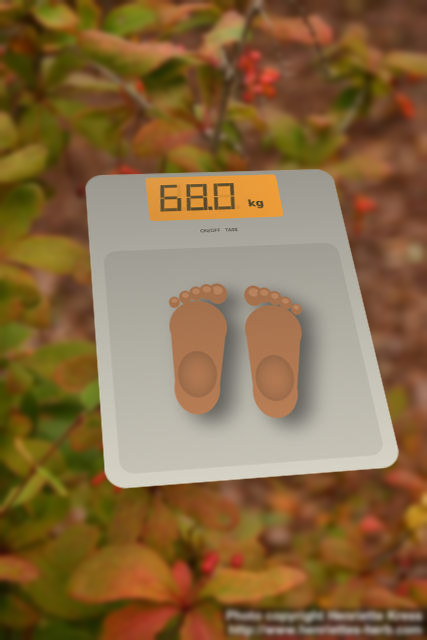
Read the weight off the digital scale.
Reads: 68.0 kg
